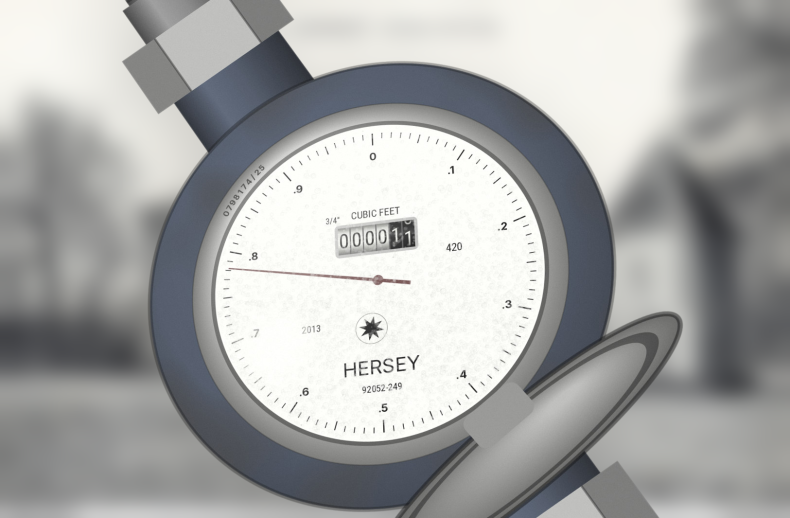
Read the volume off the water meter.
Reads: 10.78 ft³
